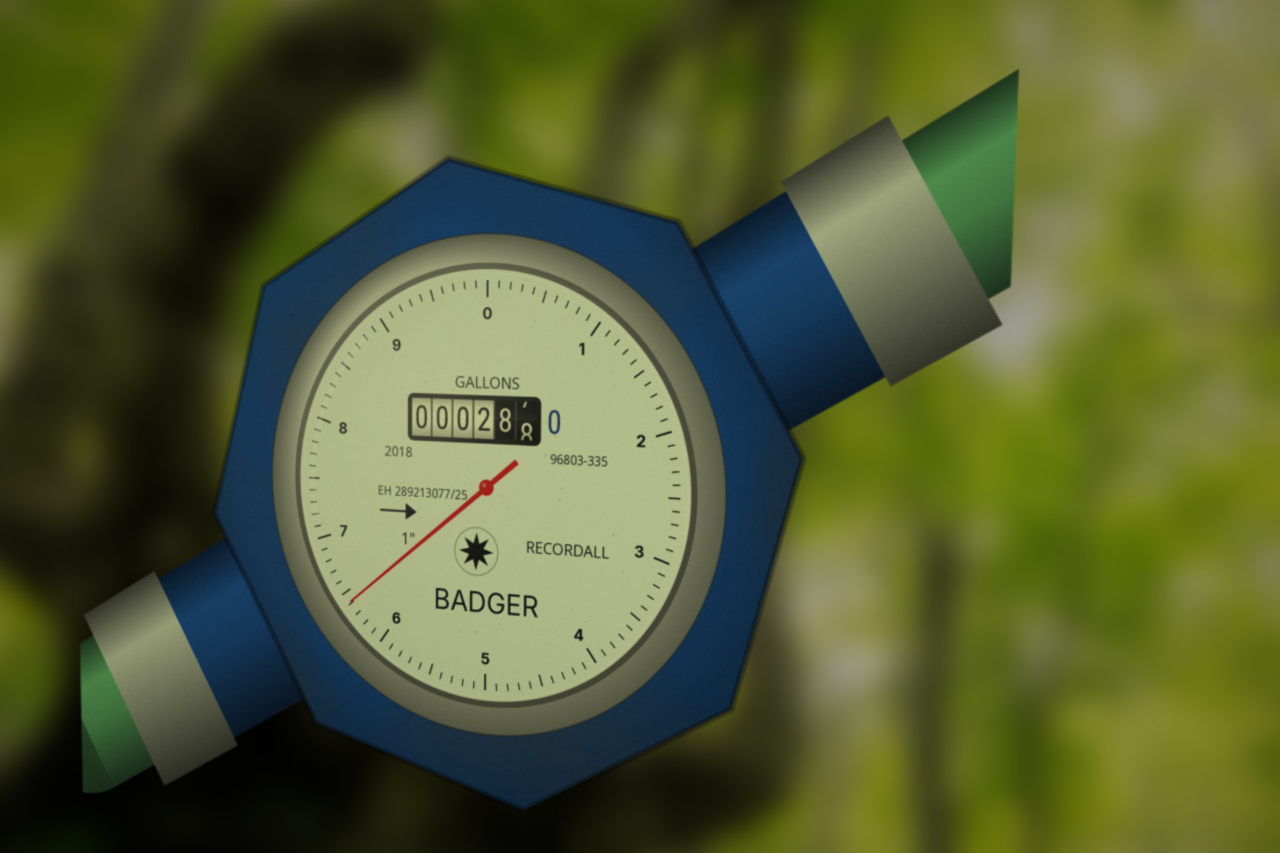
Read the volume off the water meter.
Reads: 2876.4 gal
